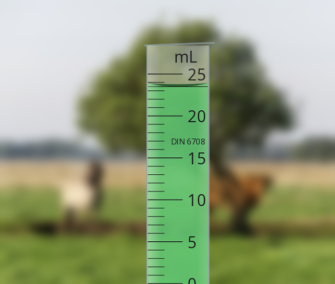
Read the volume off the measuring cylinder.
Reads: 23.5 mL
